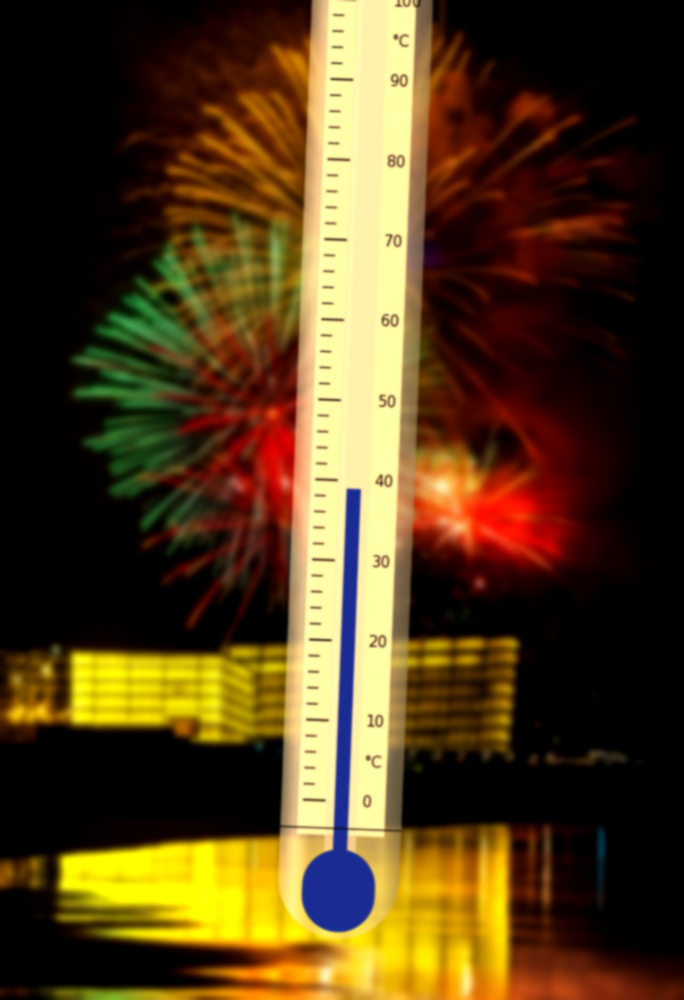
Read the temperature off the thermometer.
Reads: 39 °C
